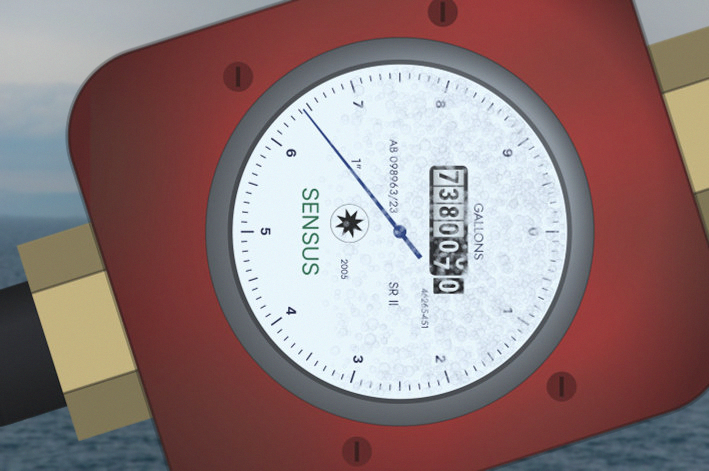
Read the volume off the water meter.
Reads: 7380066.4 gal
